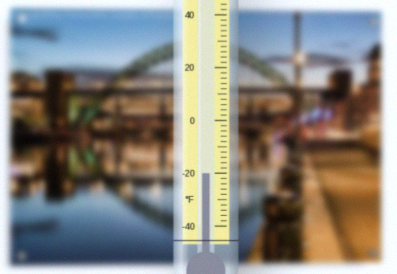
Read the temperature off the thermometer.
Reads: -20 °F
